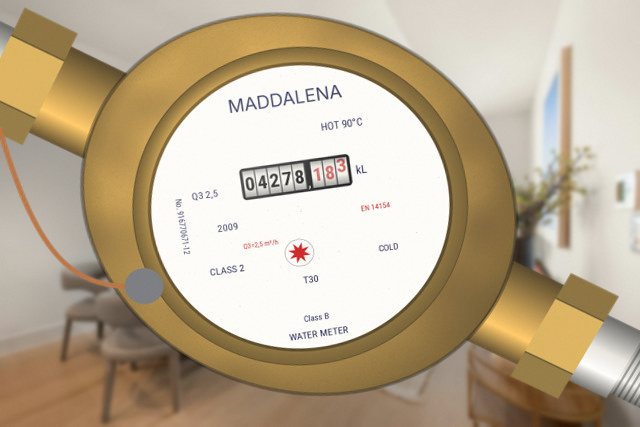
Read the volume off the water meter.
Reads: 4278.183 kL
